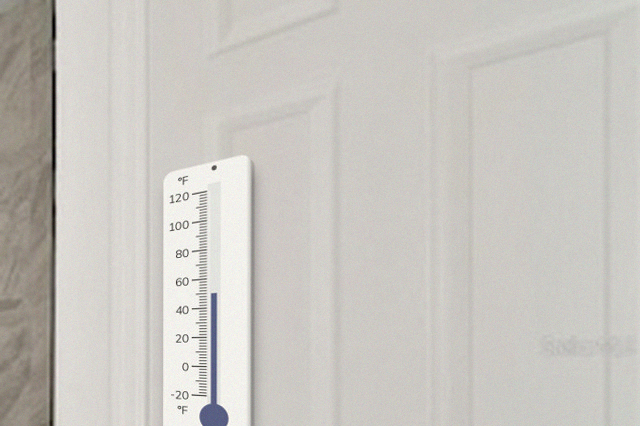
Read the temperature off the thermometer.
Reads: 50 °F
